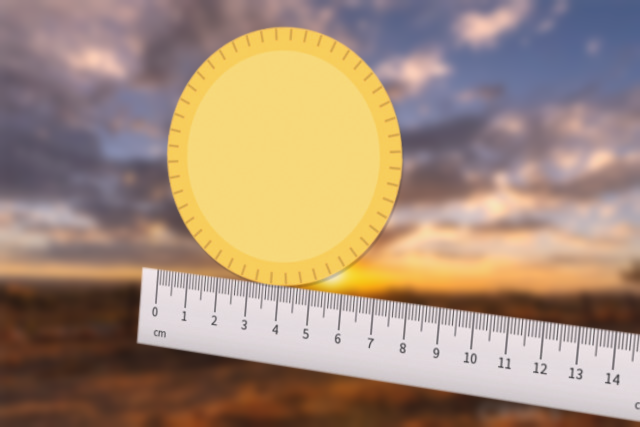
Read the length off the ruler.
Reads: 7.5 cm
